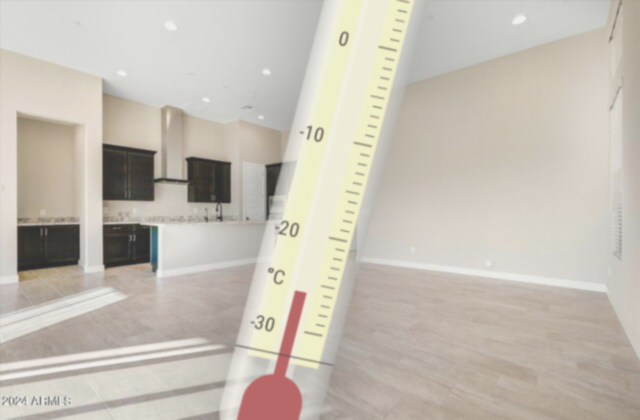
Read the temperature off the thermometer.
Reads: -26 °C
